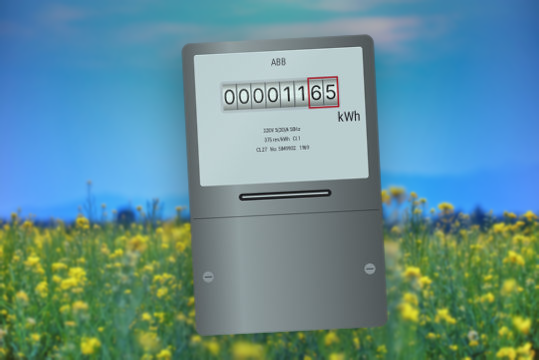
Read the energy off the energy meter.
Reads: 11.65 kWh
